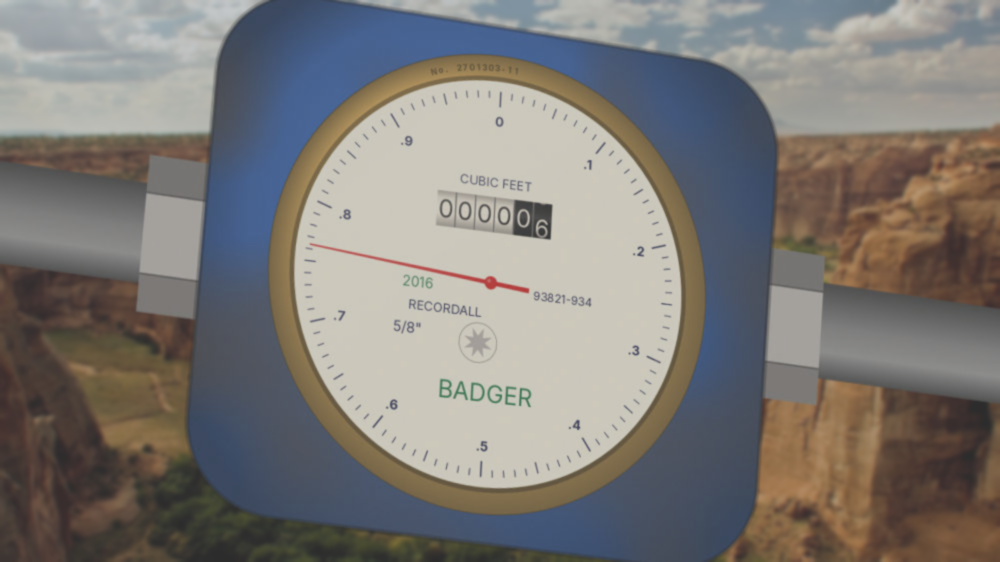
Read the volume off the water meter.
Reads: 5.76 ft³
